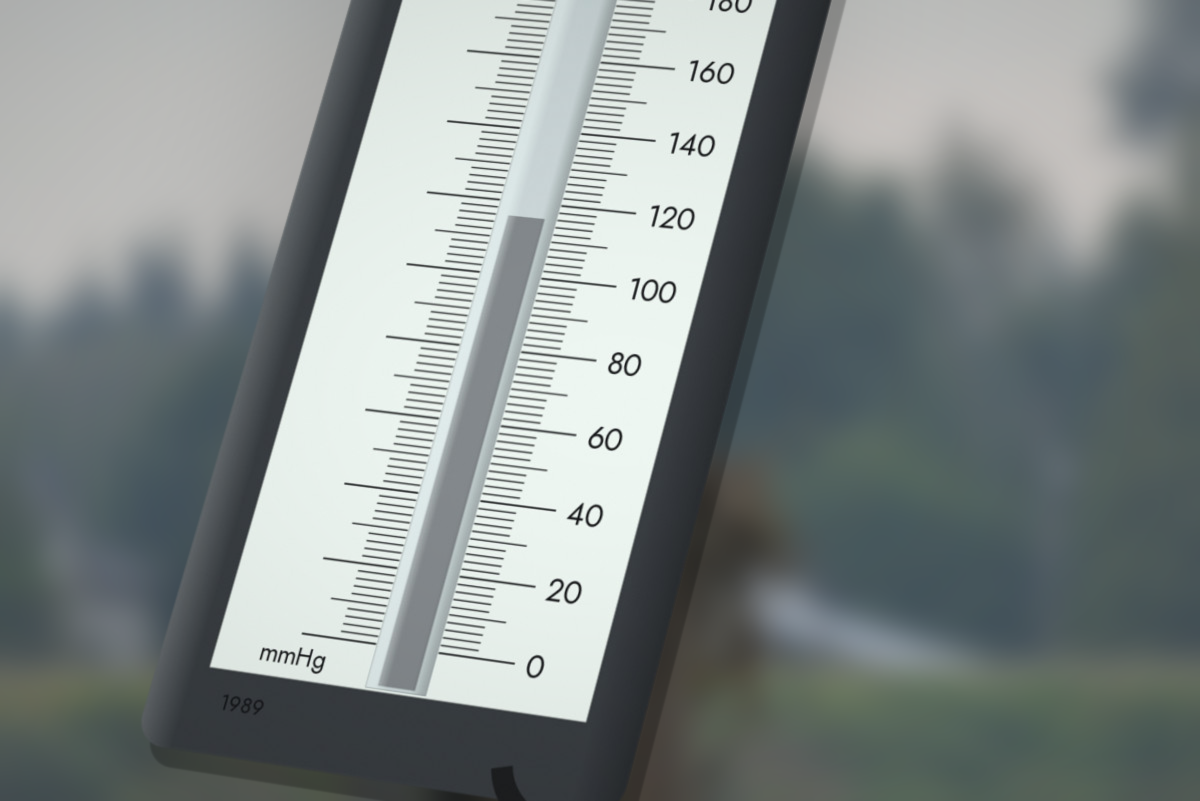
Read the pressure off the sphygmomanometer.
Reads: 116 mmHg
